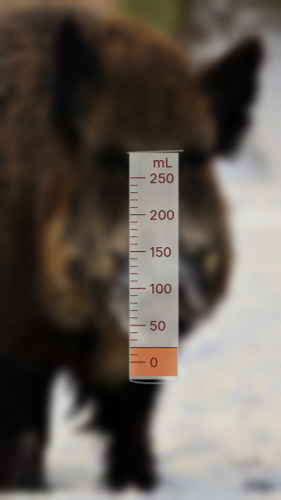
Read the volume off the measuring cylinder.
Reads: 20 mL
